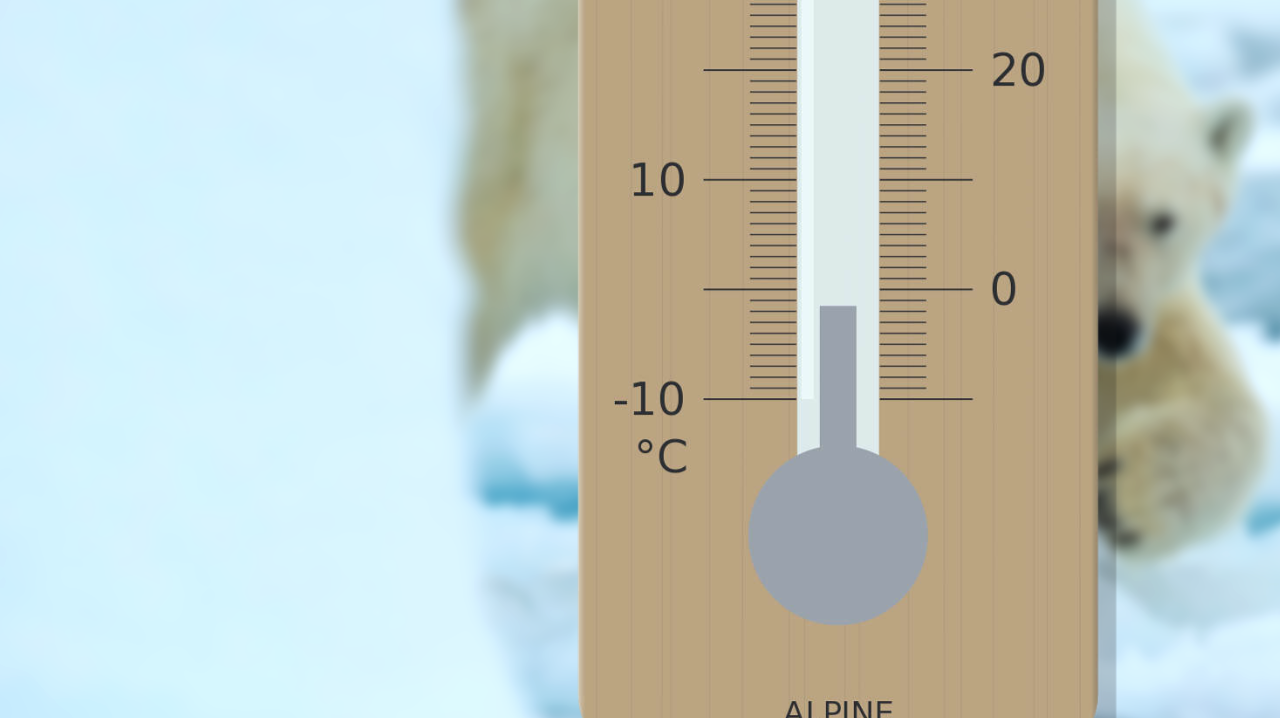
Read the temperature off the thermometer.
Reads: -1.5 °C
